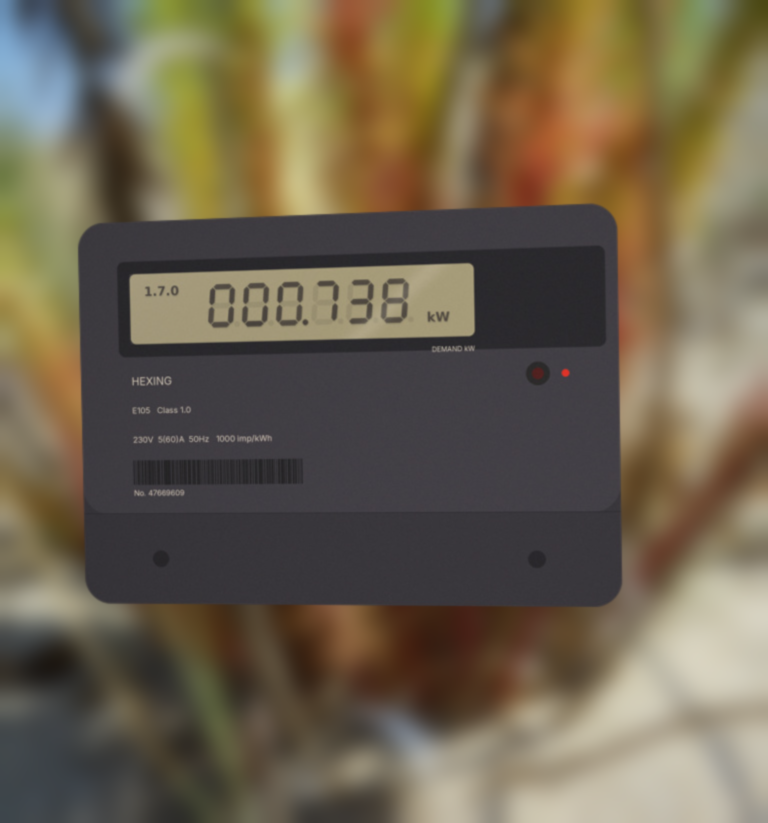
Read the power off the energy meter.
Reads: 0.738 kW
